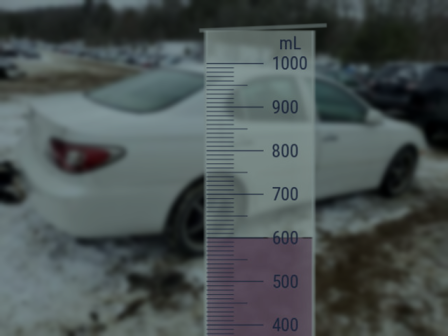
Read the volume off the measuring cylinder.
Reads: 600 mL
